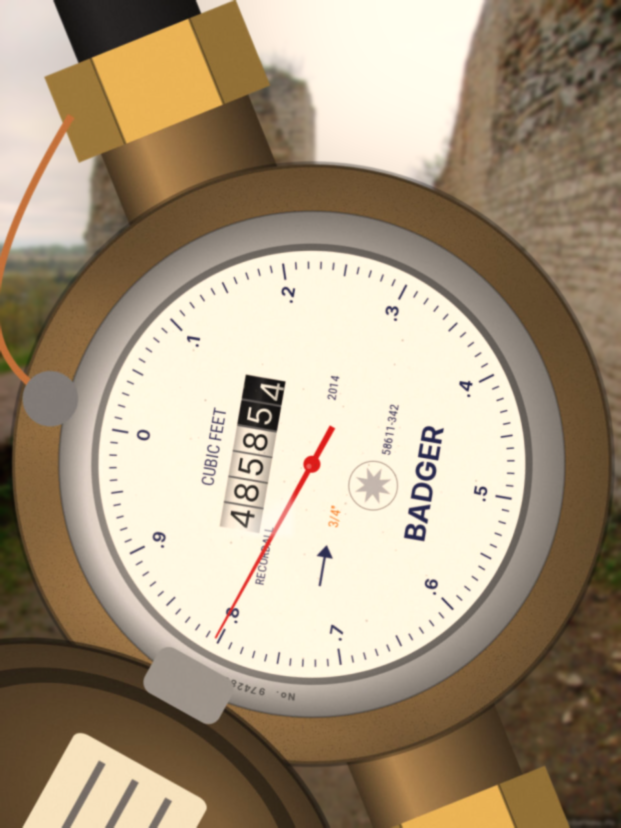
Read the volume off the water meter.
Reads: 485853.80 ft³
